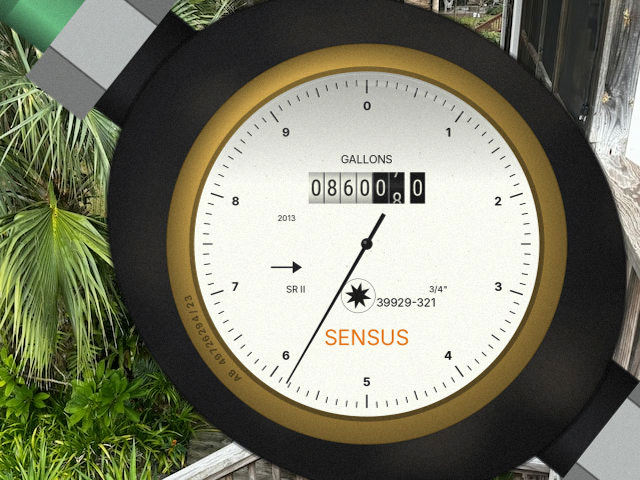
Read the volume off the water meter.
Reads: 860075.8 gal
